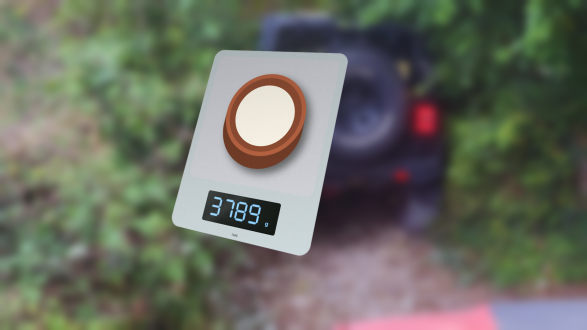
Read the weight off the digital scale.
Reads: 3789 g
